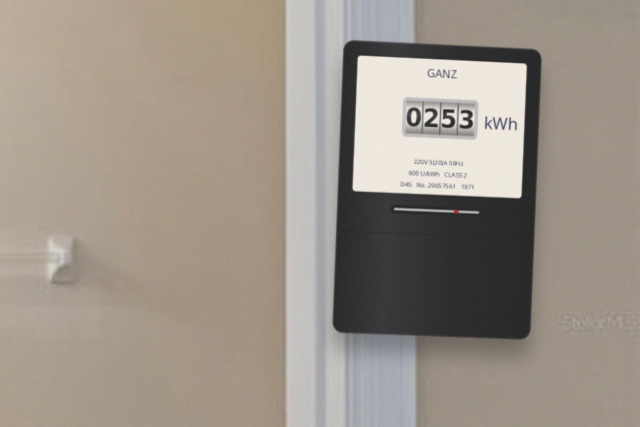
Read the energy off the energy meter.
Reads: 253 kWh
